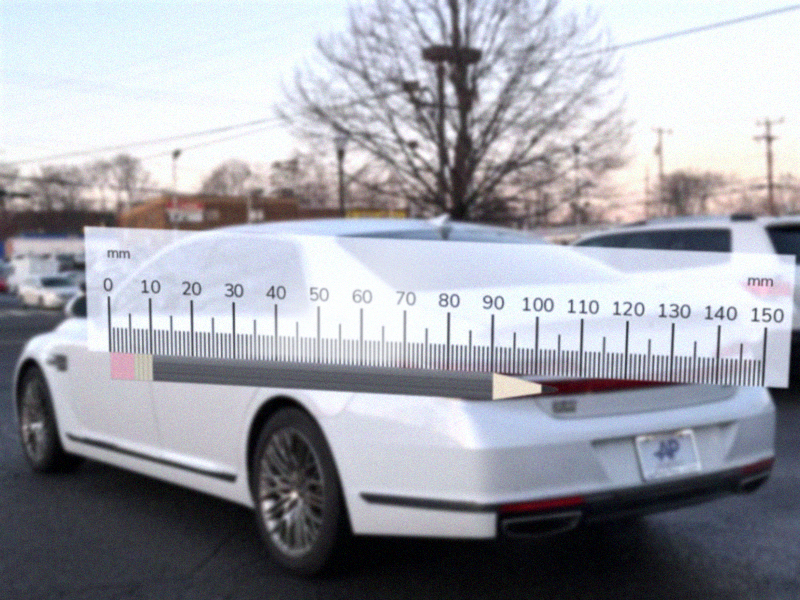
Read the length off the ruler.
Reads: 105 mm
